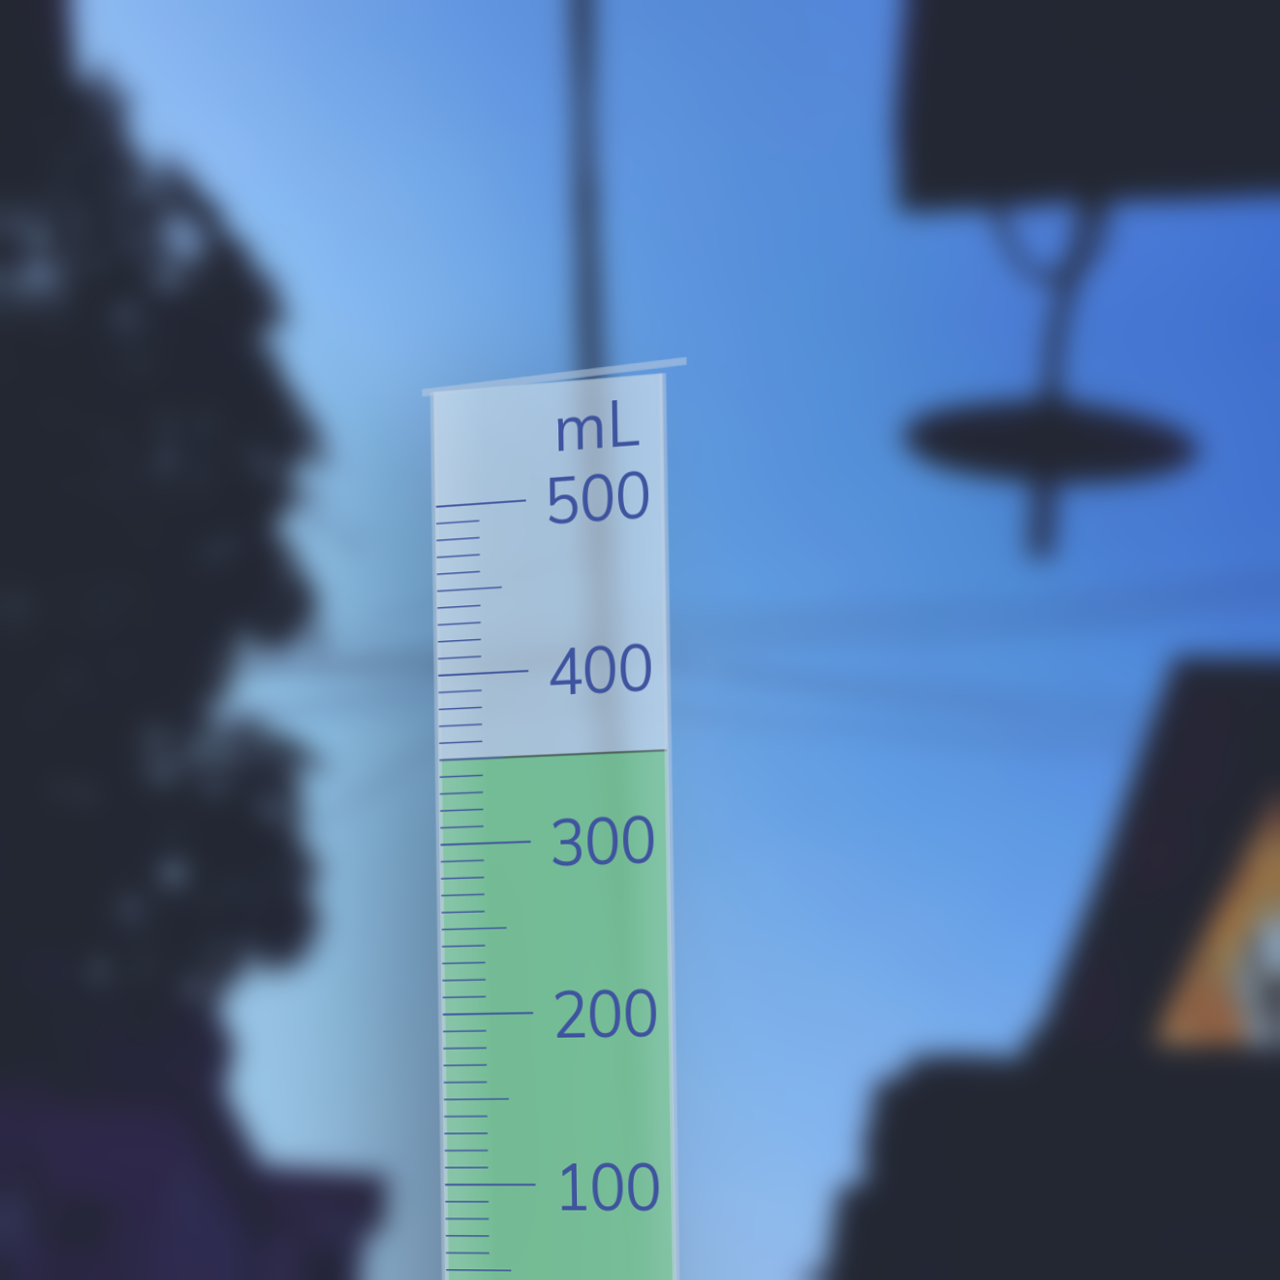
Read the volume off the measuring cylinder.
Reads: 350 mL
